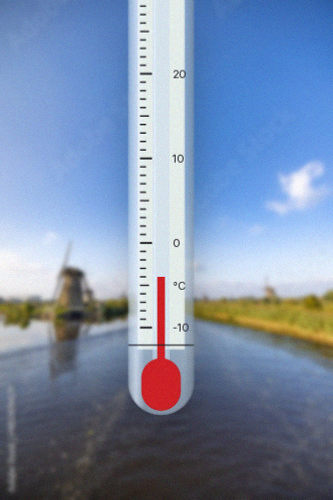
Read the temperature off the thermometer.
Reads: -4 °C
